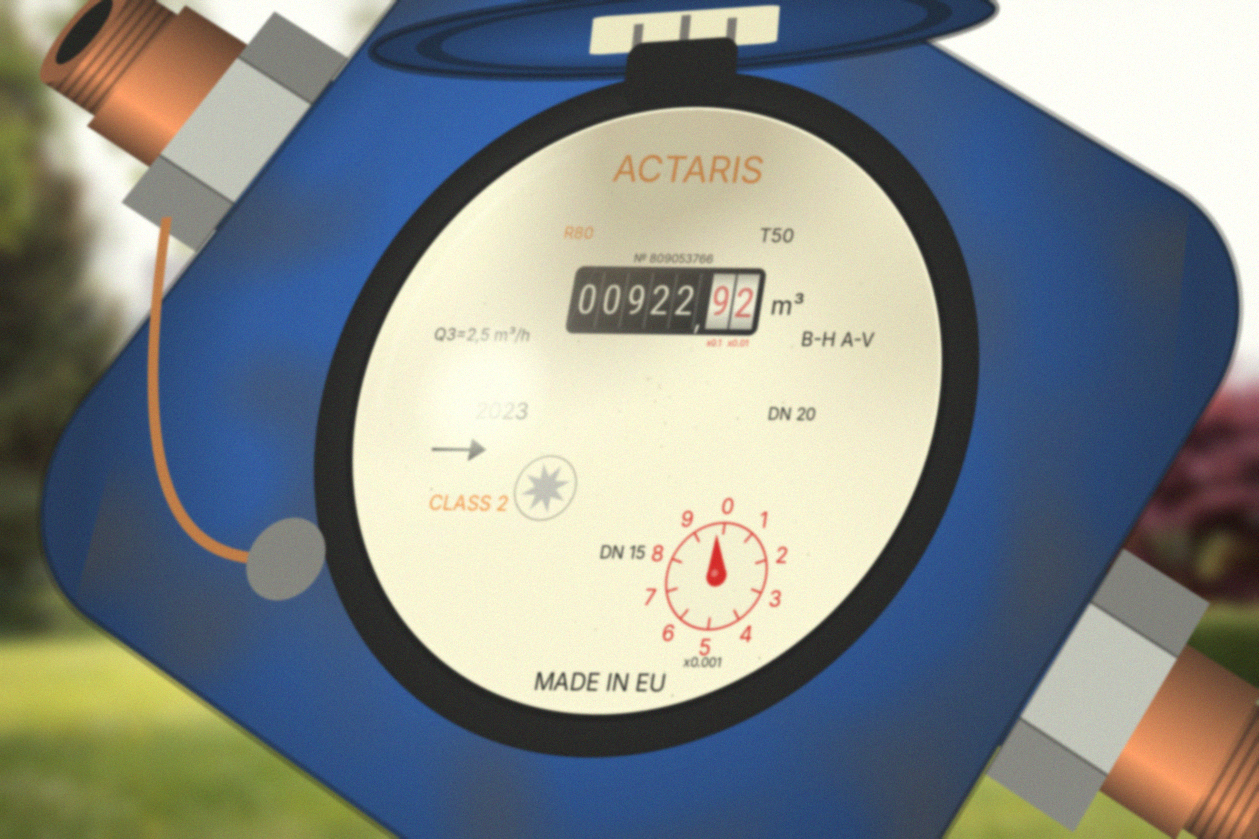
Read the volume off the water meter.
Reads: 922.919 m³
